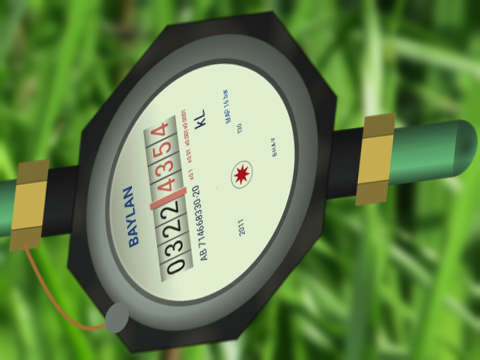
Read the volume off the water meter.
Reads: 322.4354 kL
